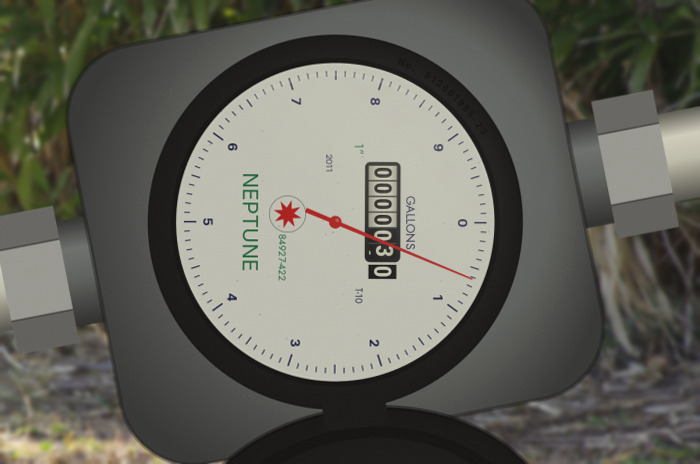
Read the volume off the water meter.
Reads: 30.6 gal
